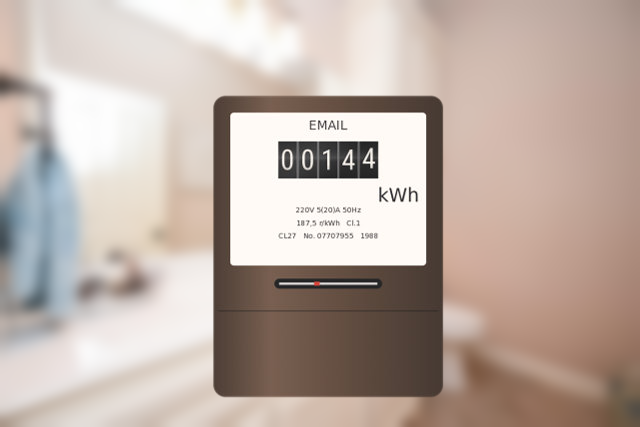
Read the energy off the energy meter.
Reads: 144 kWh
